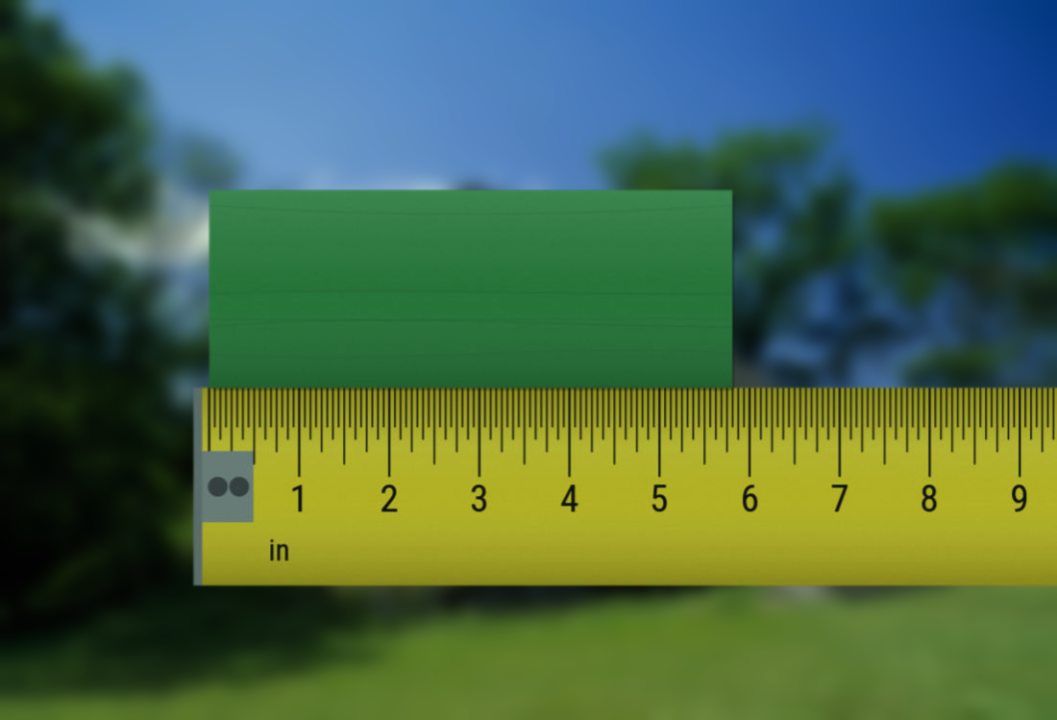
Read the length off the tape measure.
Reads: 5.8125 in
